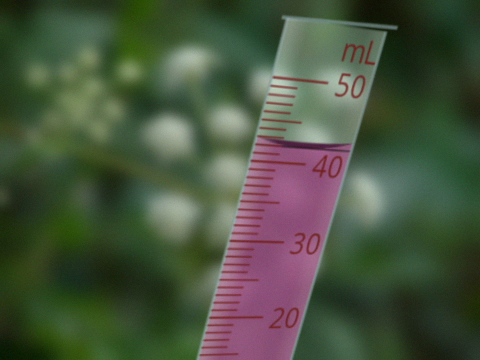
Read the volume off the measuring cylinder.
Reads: 42 mL
